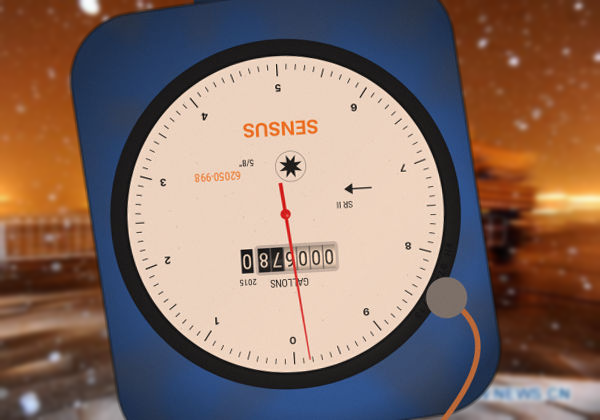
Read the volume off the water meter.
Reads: 6779.8 gal
